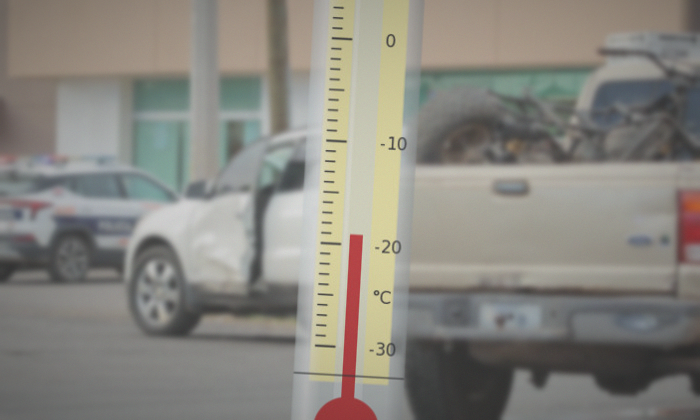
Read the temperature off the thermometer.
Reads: -19 °C
